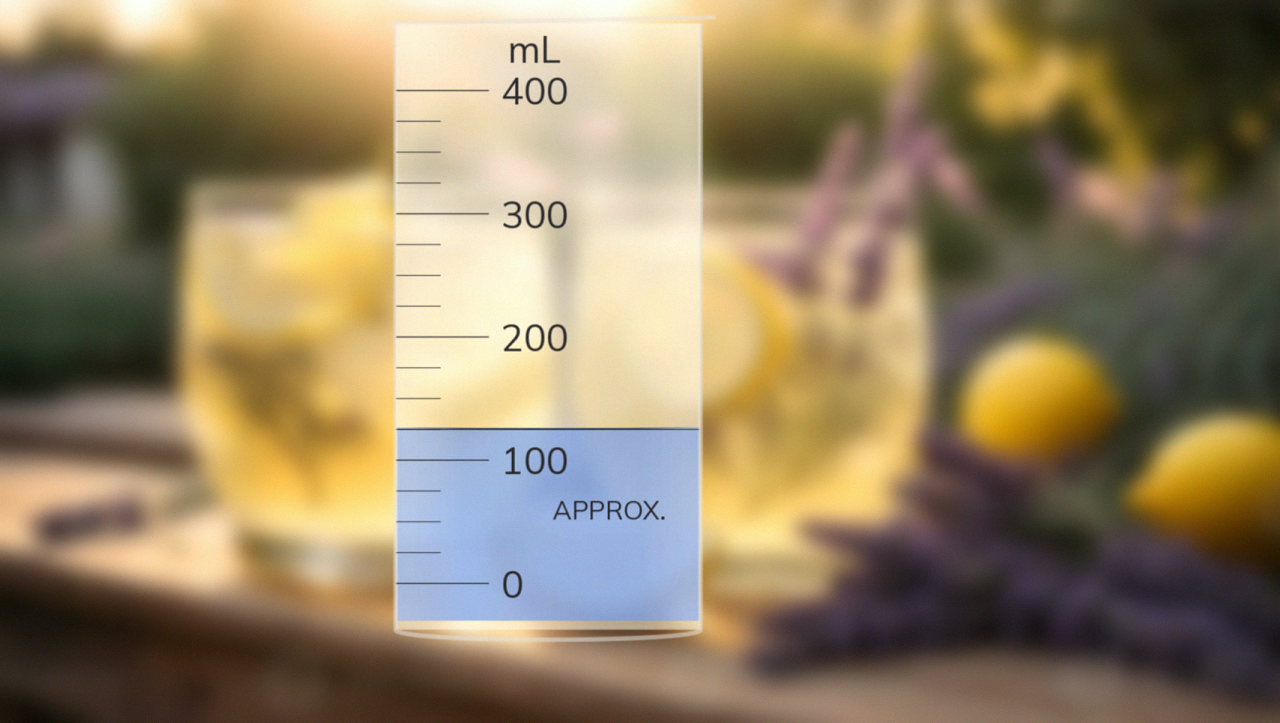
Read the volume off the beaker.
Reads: 125 mL
